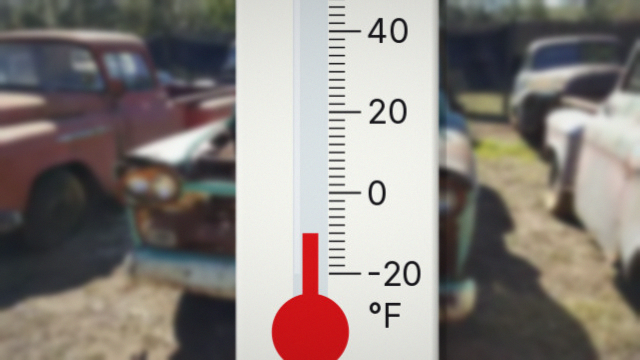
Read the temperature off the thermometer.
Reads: -10 °F
